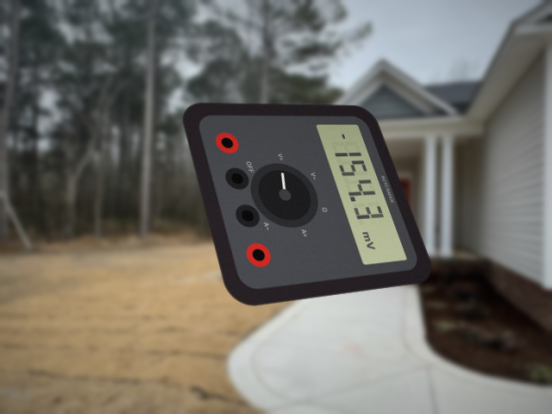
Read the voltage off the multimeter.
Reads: -154.3 mV
